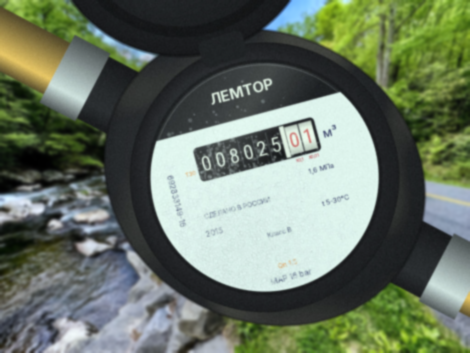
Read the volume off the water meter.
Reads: 8025.01 m³
